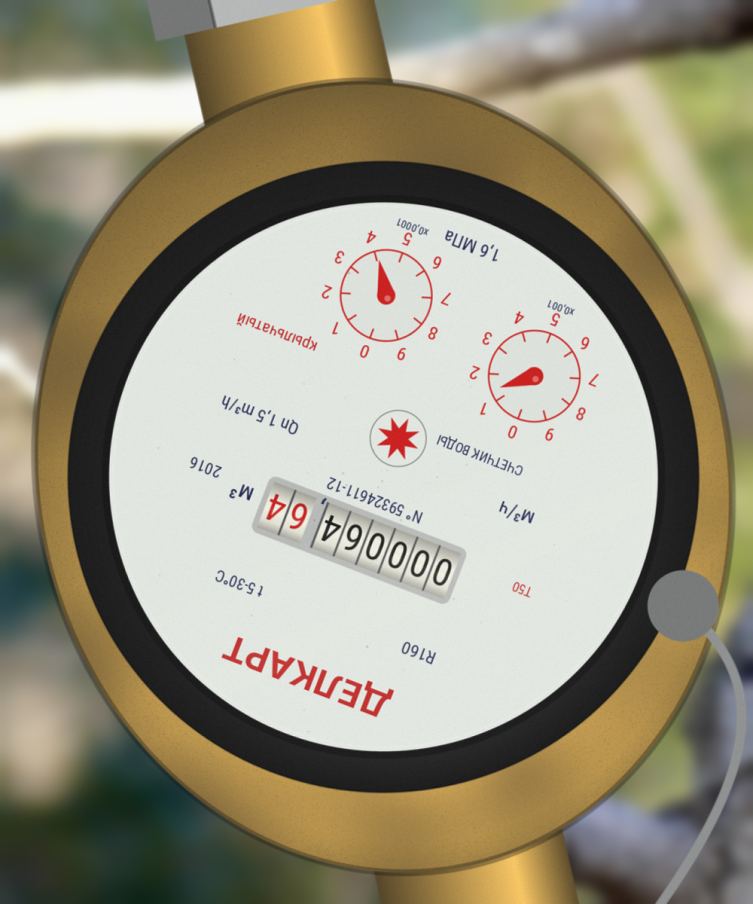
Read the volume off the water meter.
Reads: 64.6414 m³
